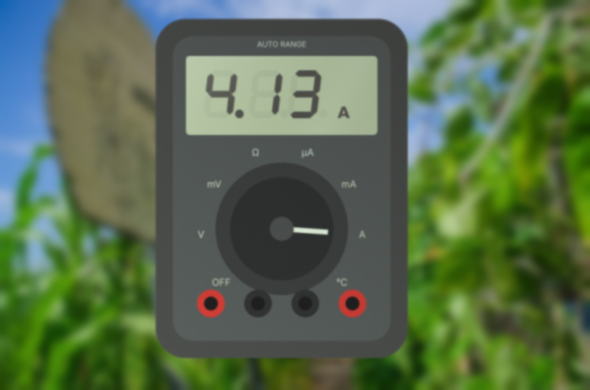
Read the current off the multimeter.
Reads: 4.13 A
